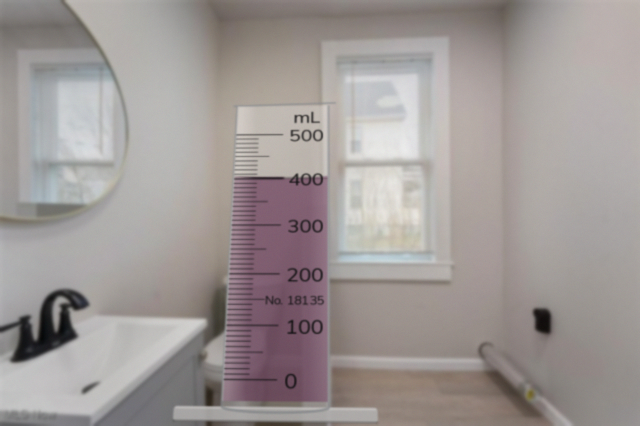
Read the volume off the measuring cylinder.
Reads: 400 mL
